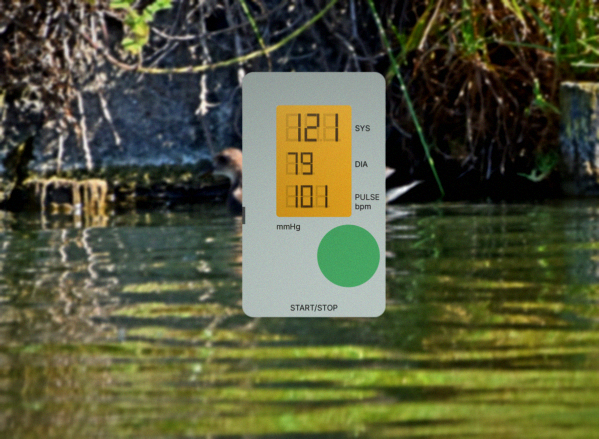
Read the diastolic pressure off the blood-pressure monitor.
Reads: 79 mmHg
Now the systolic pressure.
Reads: 121 mmHg
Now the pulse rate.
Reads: 101 bpm
